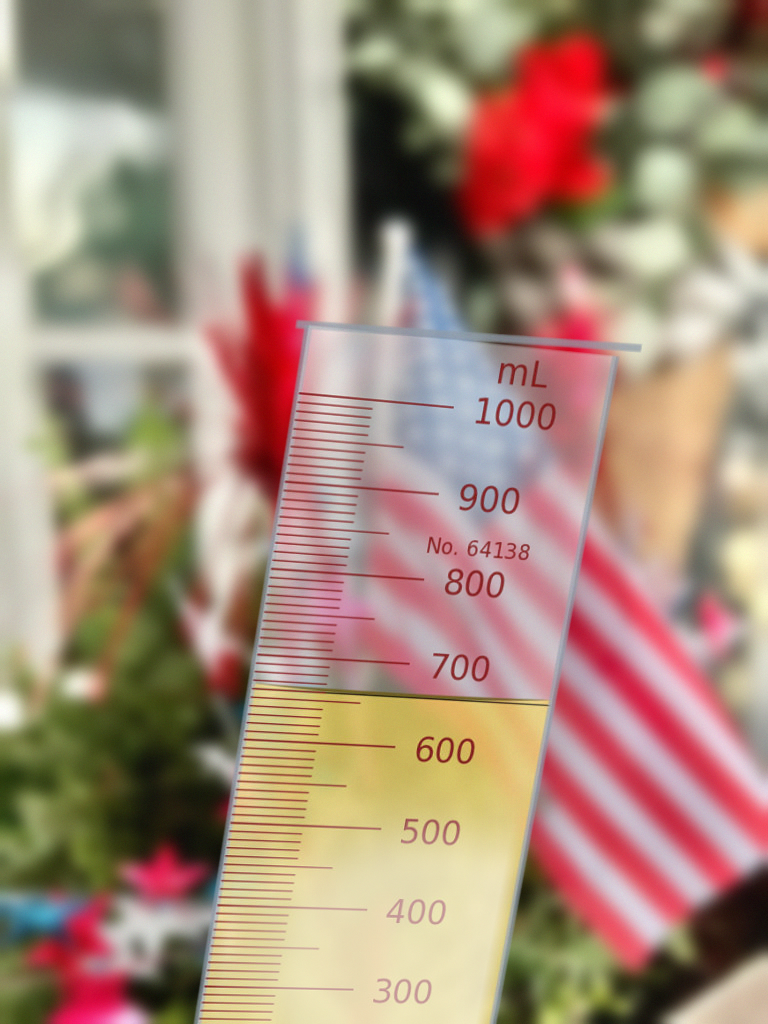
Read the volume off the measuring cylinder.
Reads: 660 mL
